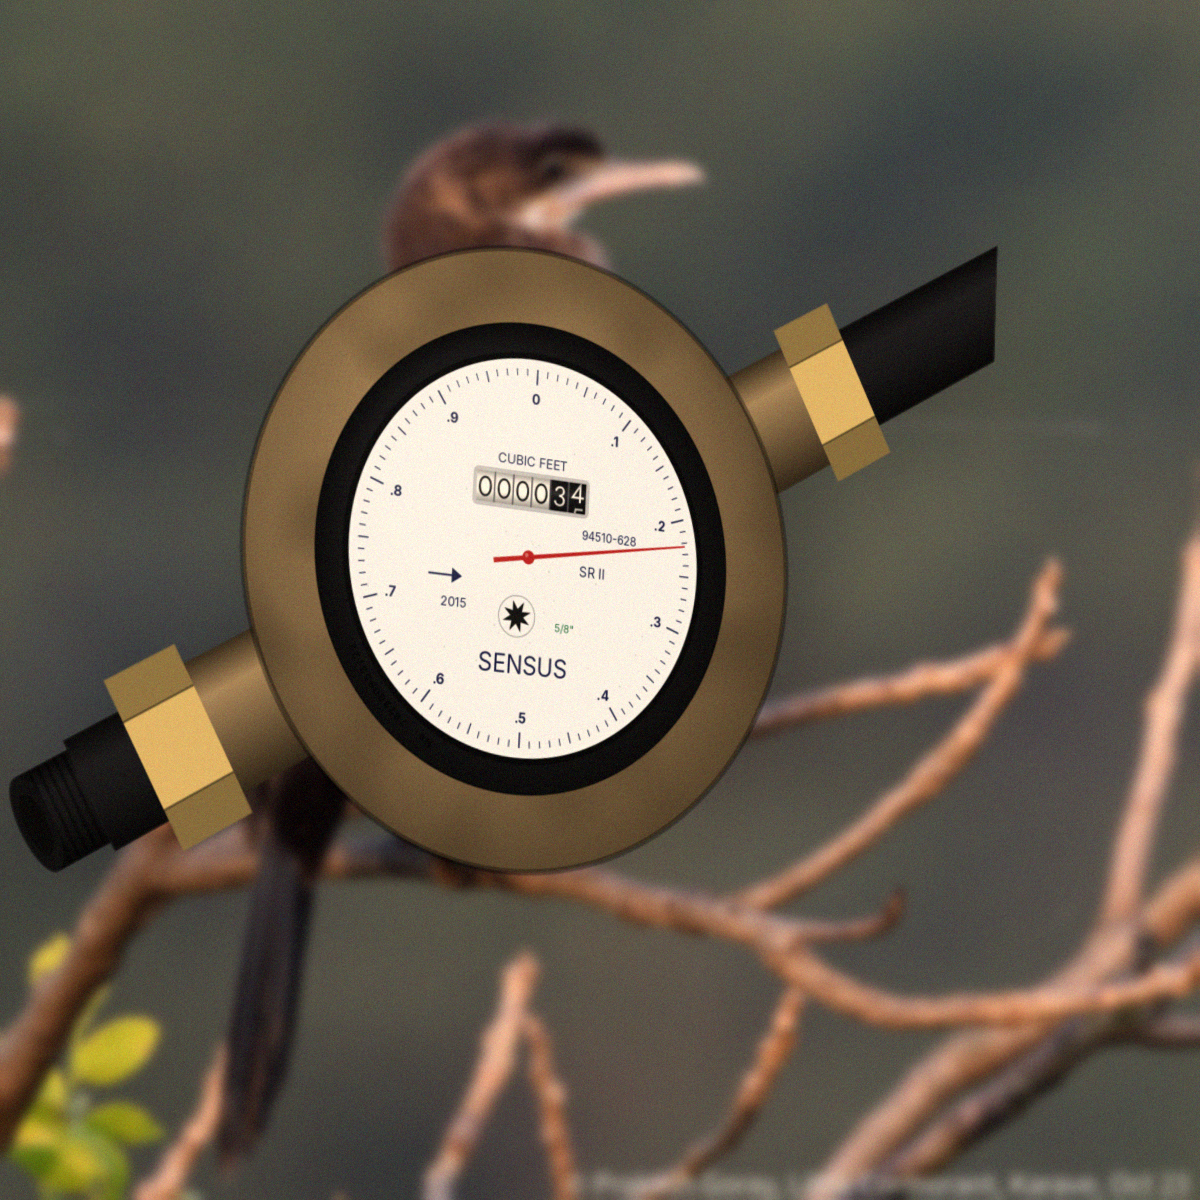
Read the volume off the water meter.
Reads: 34.22 ft³
